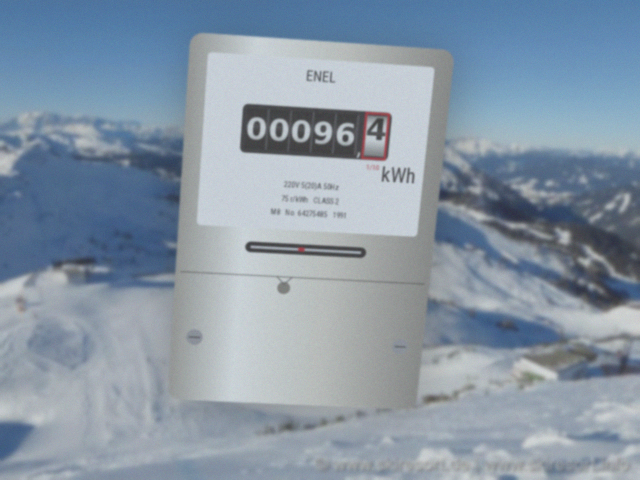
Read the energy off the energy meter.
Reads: 96.4 kWh
